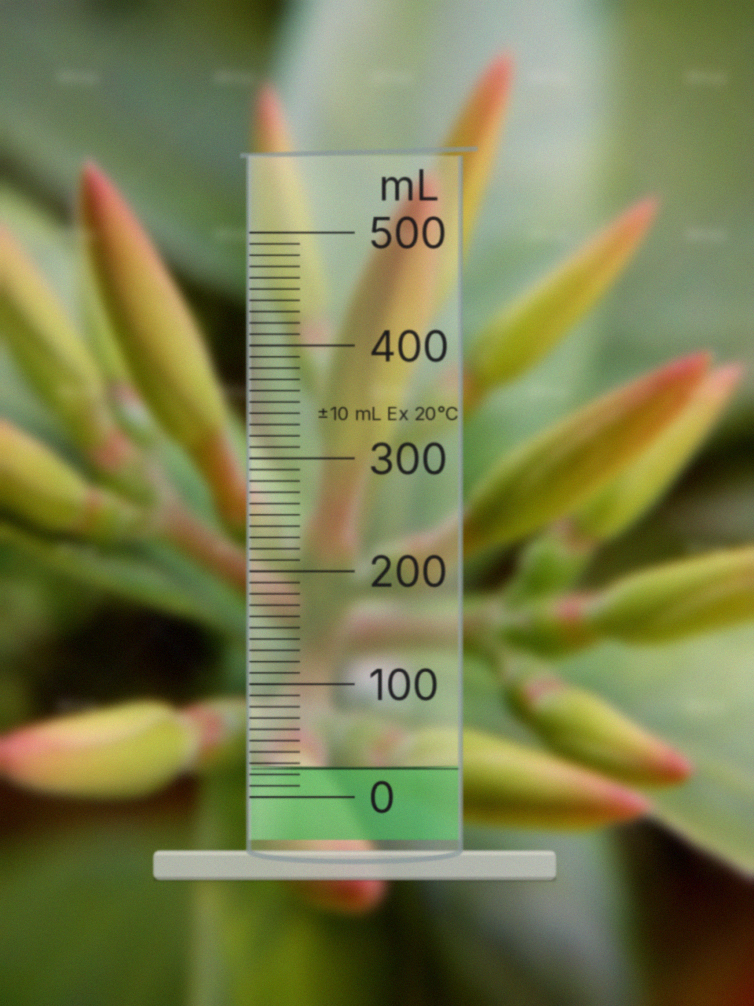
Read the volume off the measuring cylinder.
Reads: 25 mL
